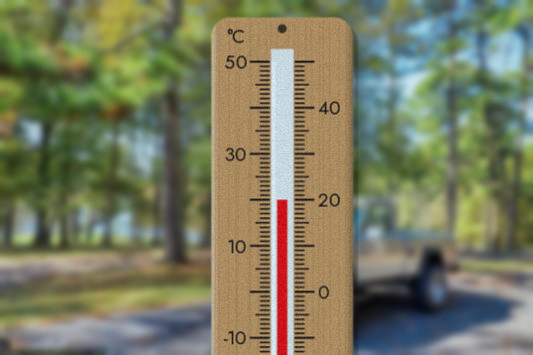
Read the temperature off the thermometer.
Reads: 20 °C
